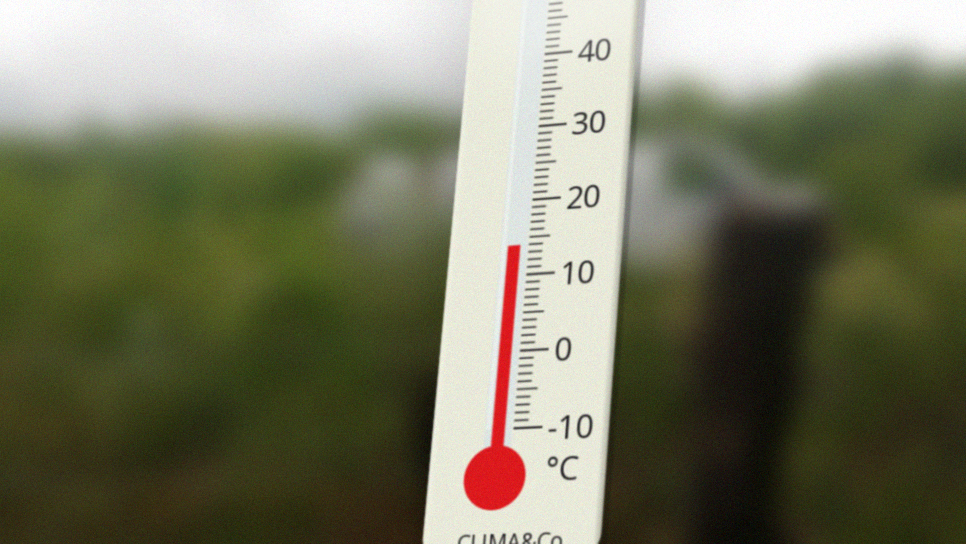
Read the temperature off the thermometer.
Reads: 14 °C
